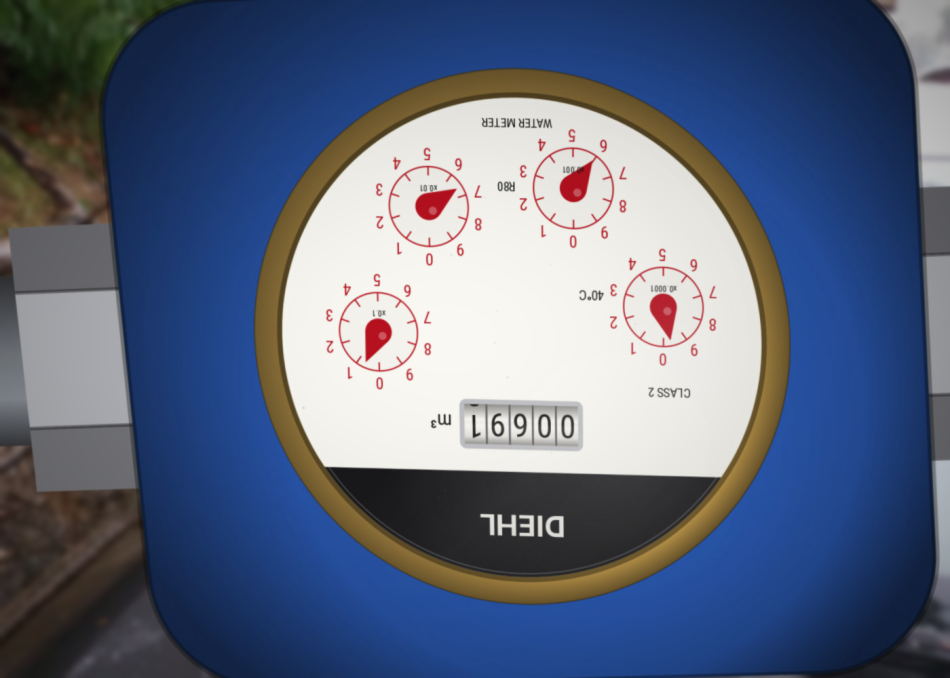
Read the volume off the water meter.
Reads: 691.0659 m³
